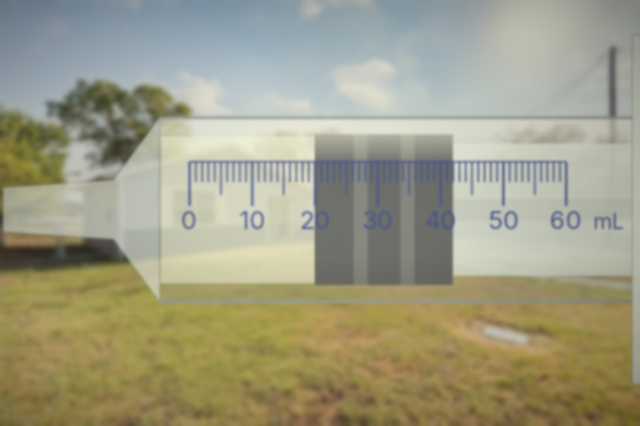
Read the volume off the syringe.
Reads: 20 mL
